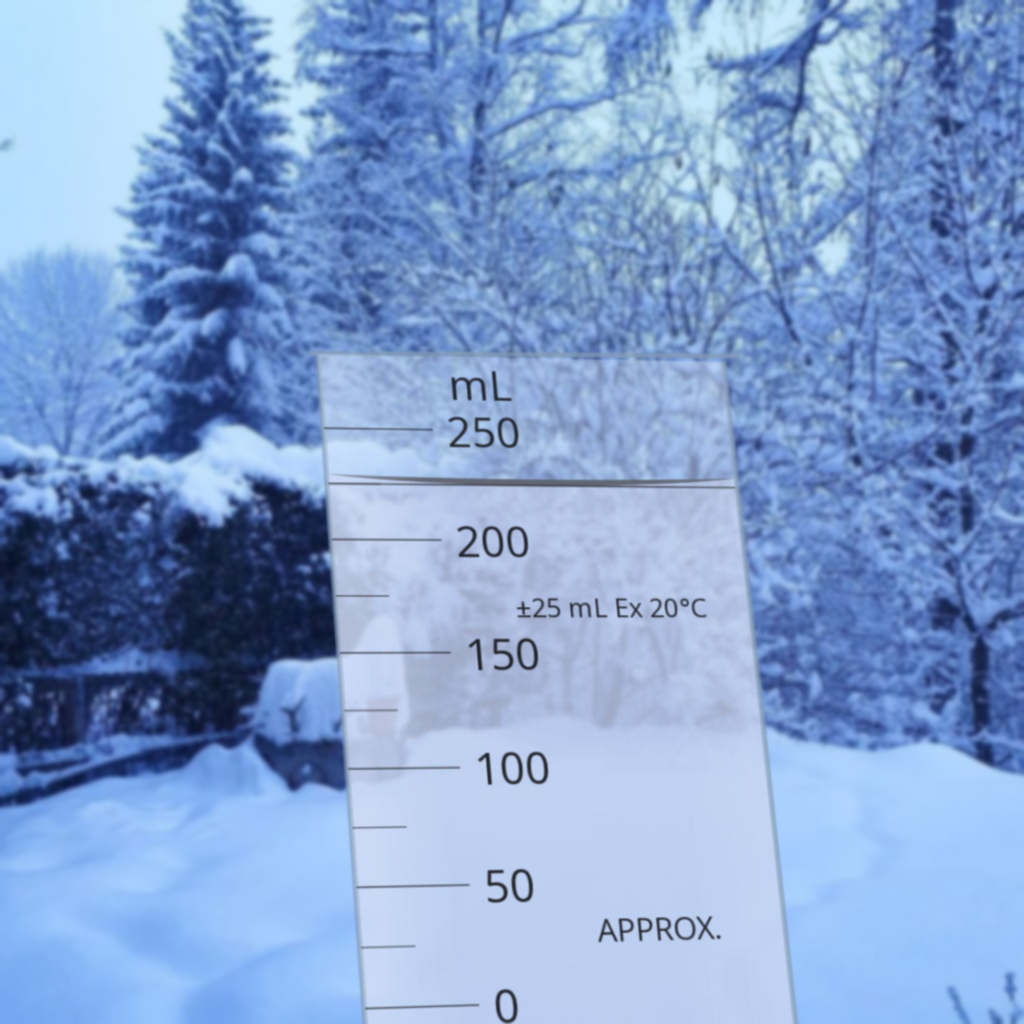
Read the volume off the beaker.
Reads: 225 mL
